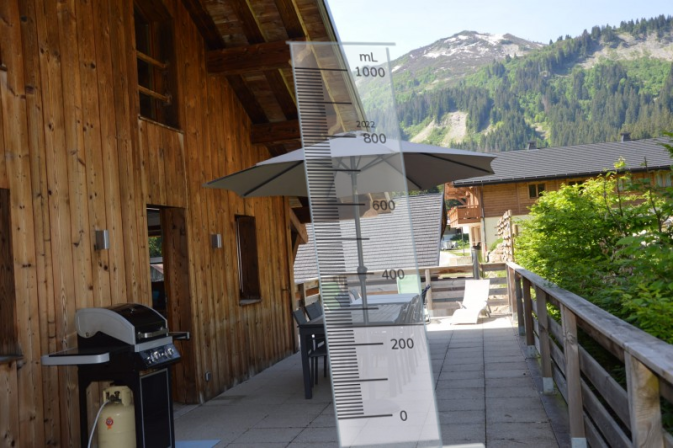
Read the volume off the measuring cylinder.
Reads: 250 mL
